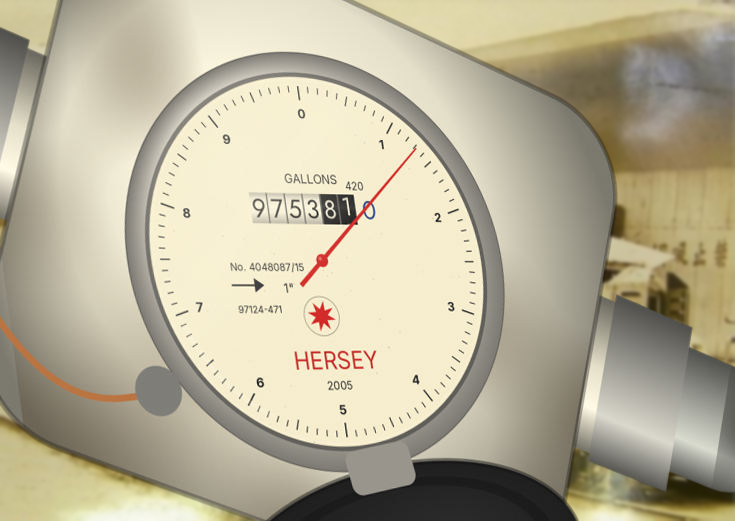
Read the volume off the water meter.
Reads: 9753811.3 gal
